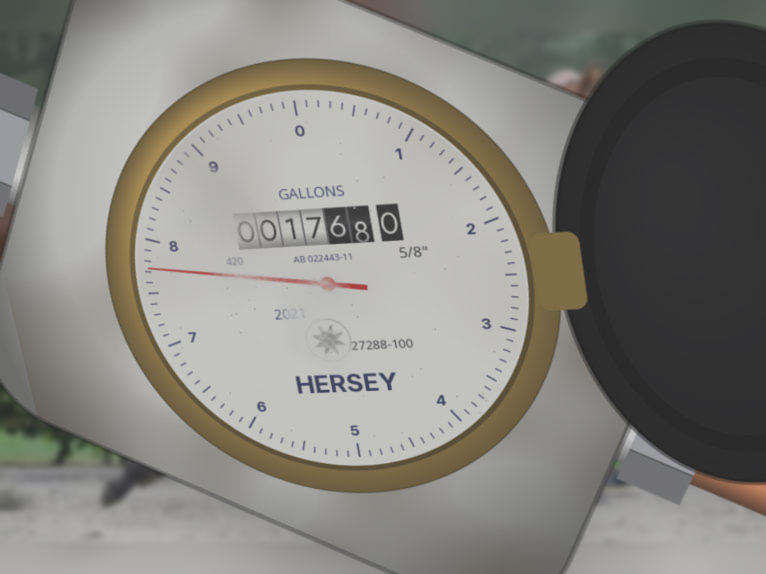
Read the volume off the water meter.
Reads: 17677.7 gal
